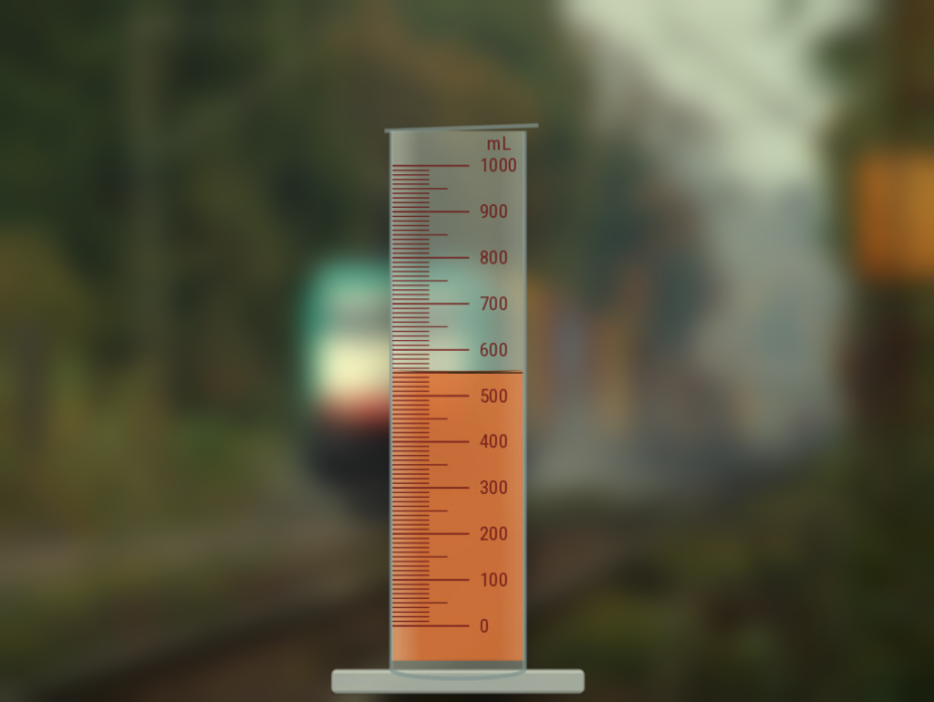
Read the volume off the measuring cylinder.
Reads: 550 mL
